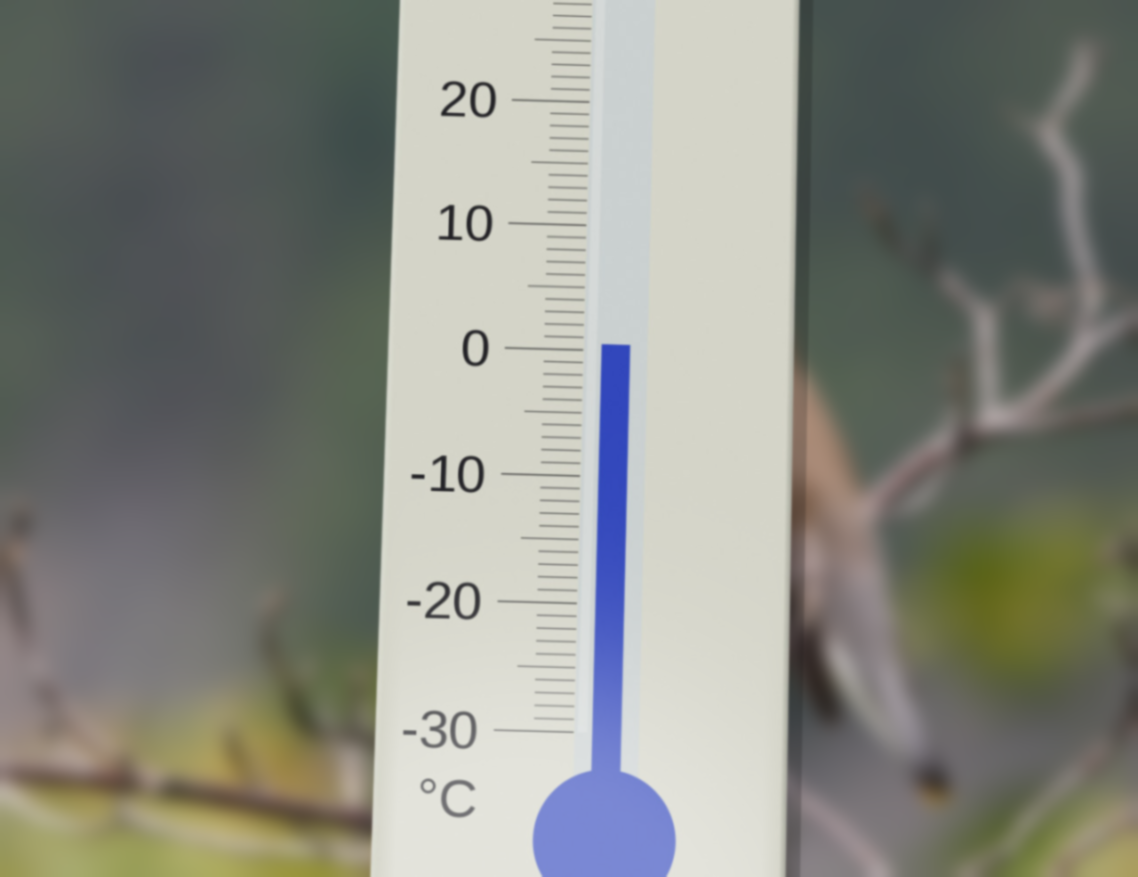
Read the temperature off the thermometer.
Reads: 0.5 °C
